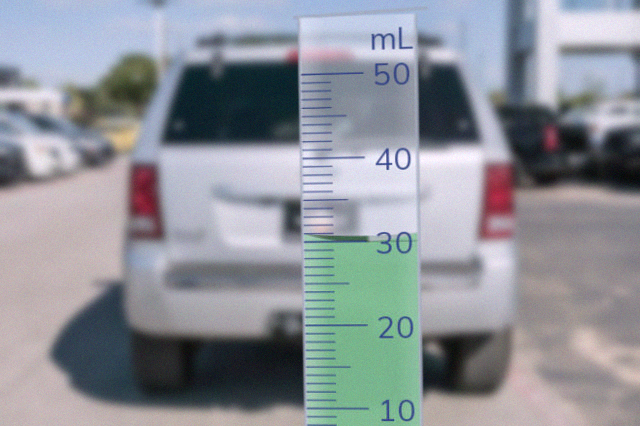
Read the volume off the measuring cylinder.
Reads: 30 mL
